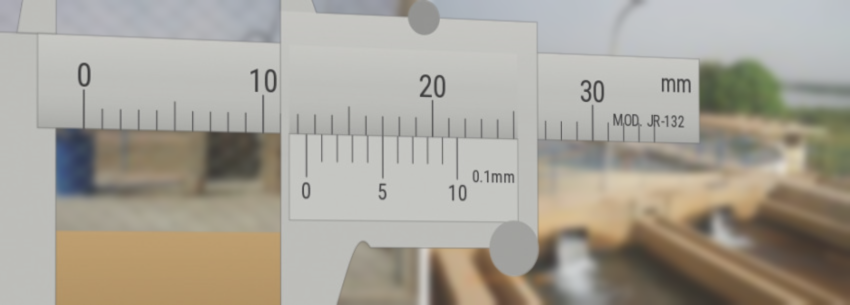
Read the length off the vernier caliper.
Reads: 12.5 mm
